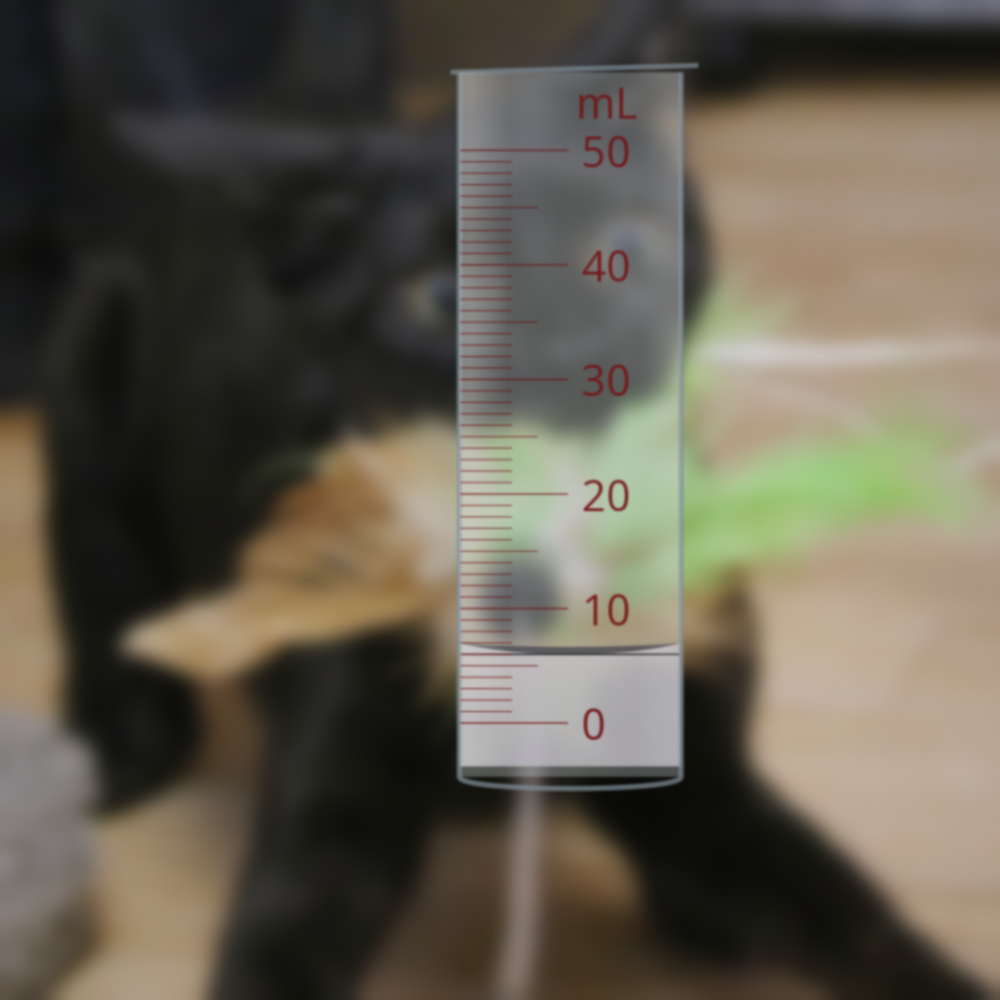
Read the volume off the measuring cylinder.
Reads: 6 mL
